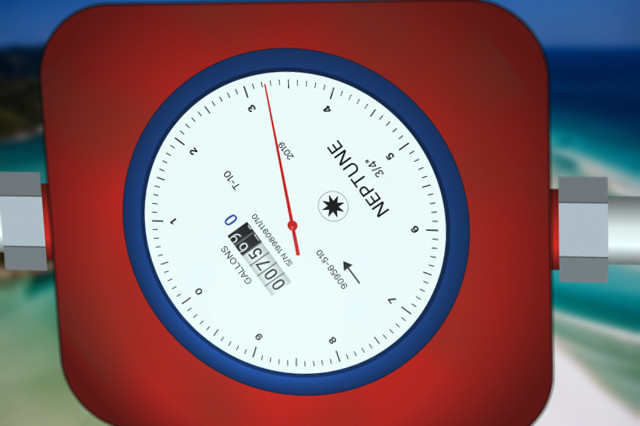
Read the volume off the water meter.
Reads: 75693.2 gal
